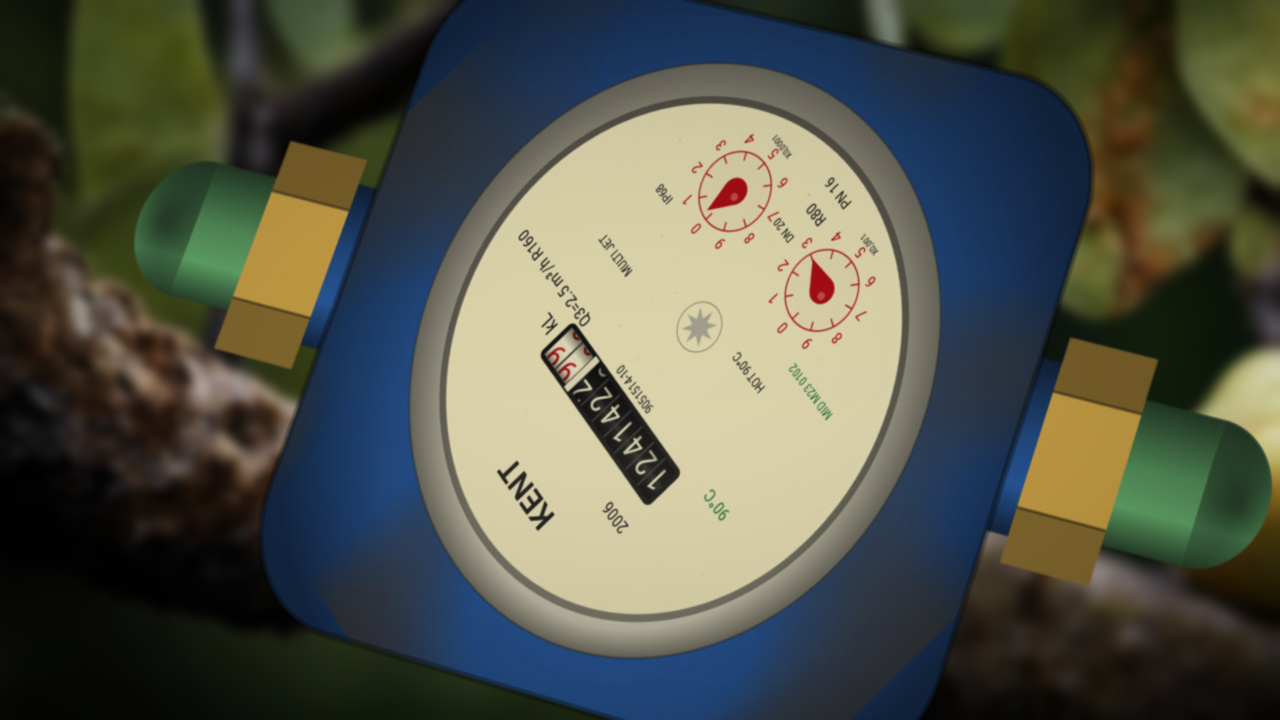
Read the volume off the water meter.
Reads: 1241422.9930 kL
